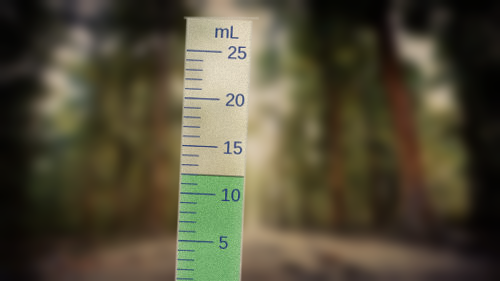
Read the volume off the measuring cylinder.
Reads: 12 mL
